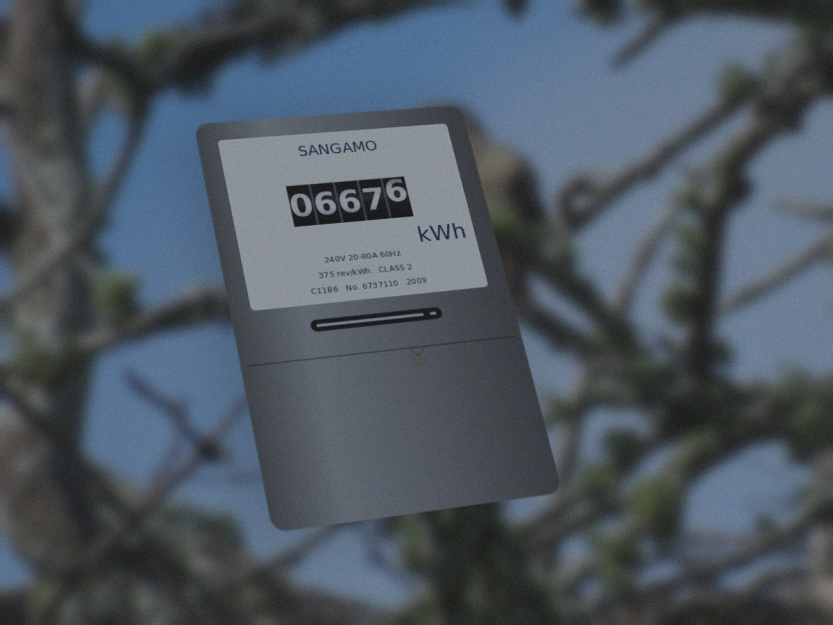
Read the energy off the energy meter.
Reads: 6676 kWh
